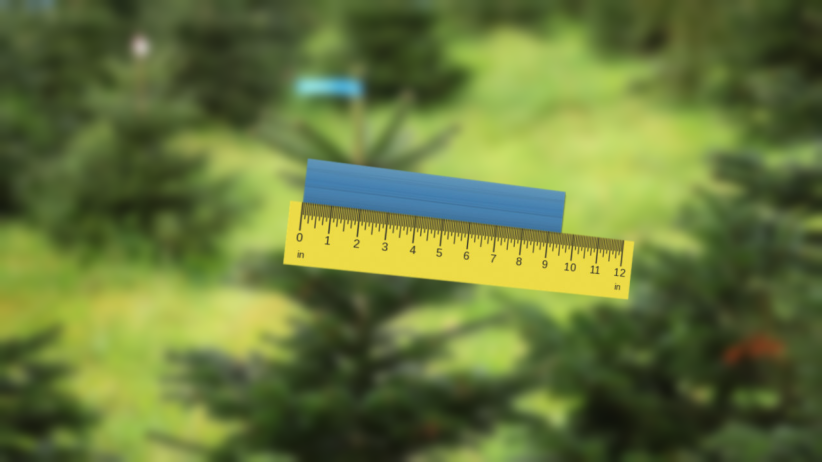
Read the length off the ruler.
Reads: 9.5 in
